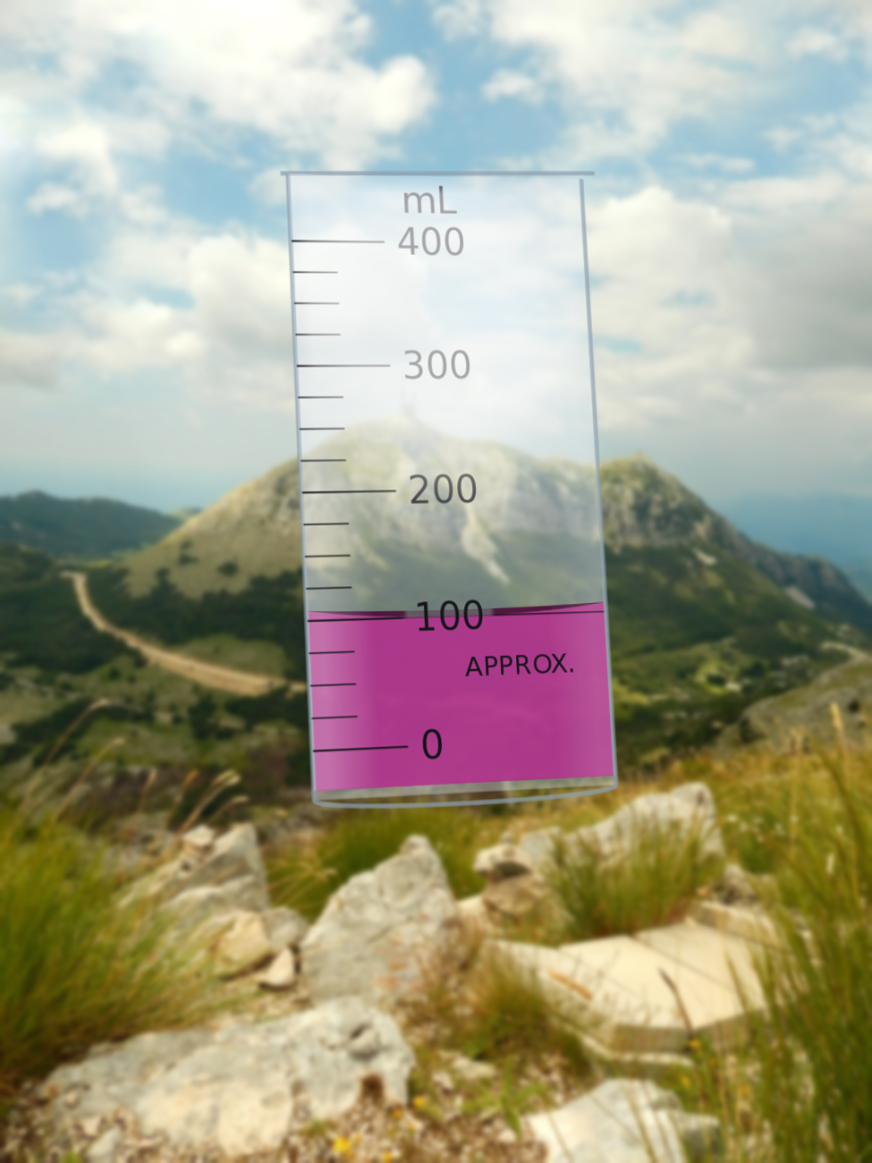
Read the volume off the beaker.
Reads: 100 mL
